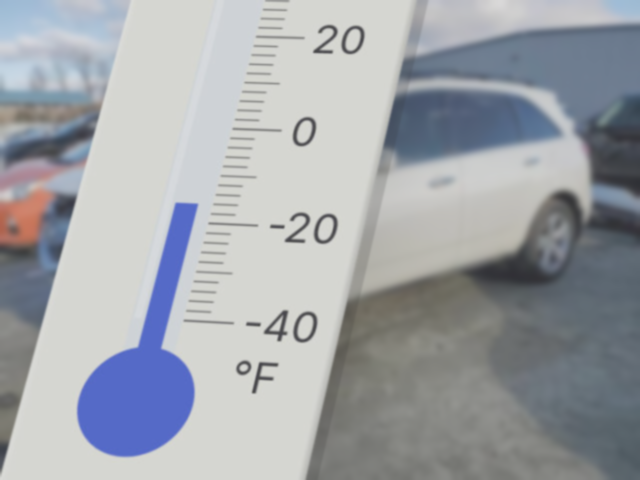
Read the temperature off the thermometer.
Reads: -16 °F
